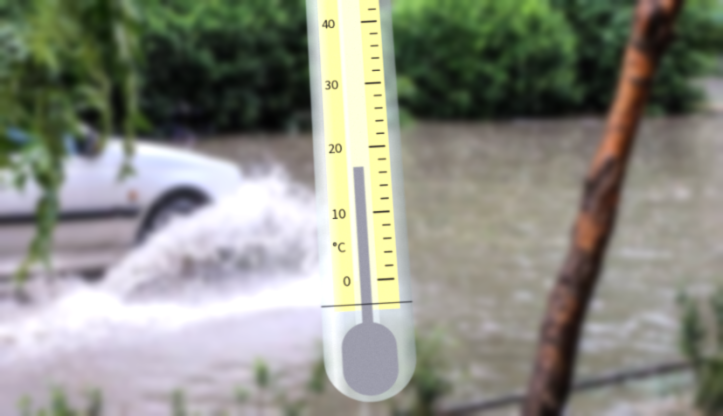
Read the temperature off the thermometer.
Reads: 17 °C
